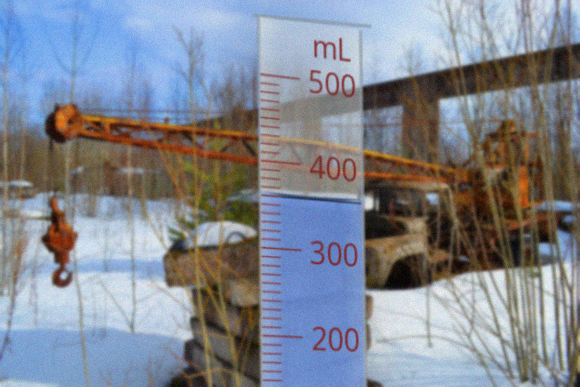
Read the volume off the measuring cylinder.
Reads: 360 mL
